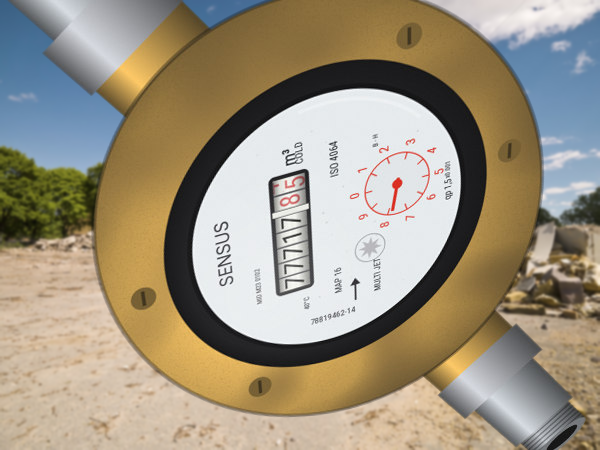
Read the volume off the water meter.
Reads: 77717.847 m³
